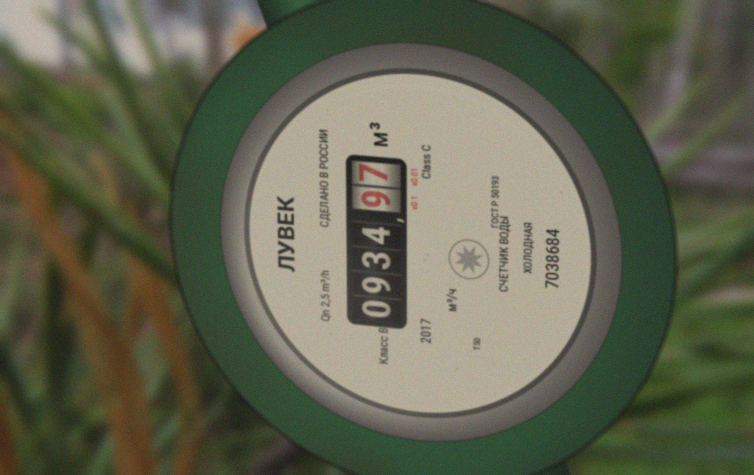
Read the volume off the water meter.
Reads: 934.97 m³
